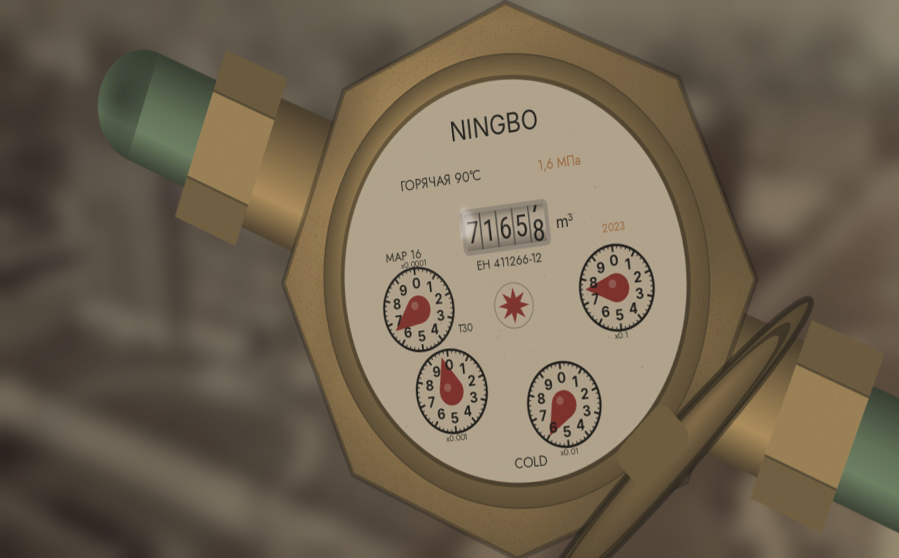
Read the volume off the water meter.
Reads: 71657.7596 m³
